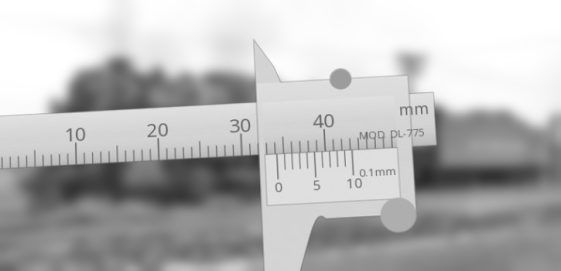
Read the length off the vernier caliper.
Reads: 34.2 mm
